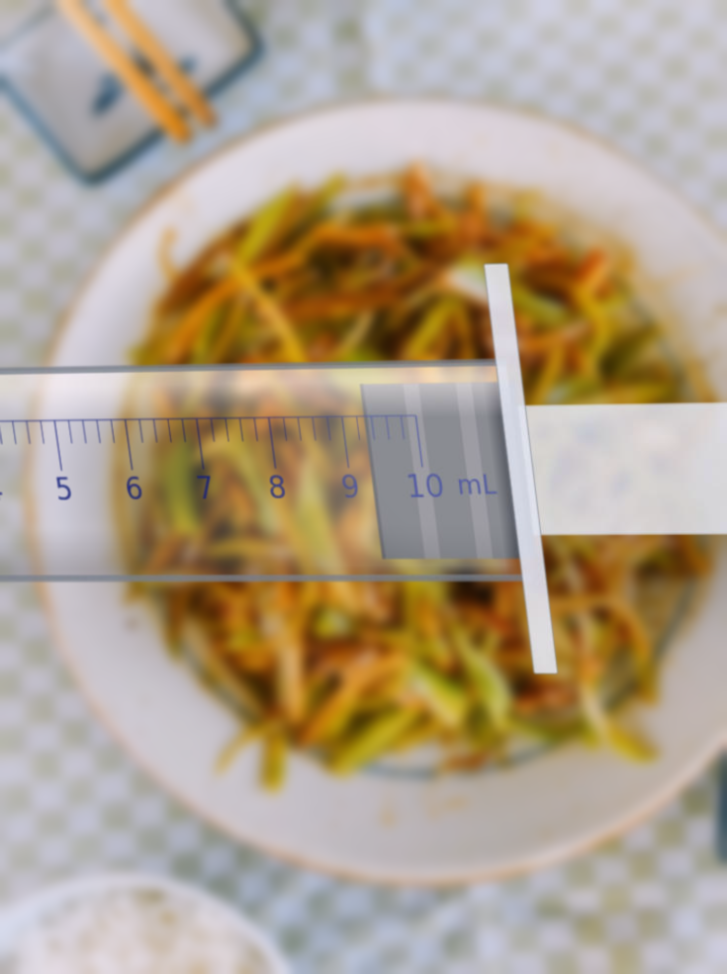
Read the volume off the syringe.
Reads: 9.3 mL
